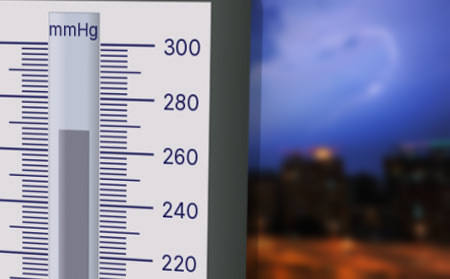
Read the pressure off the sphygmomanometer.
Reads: 268 mmHg
